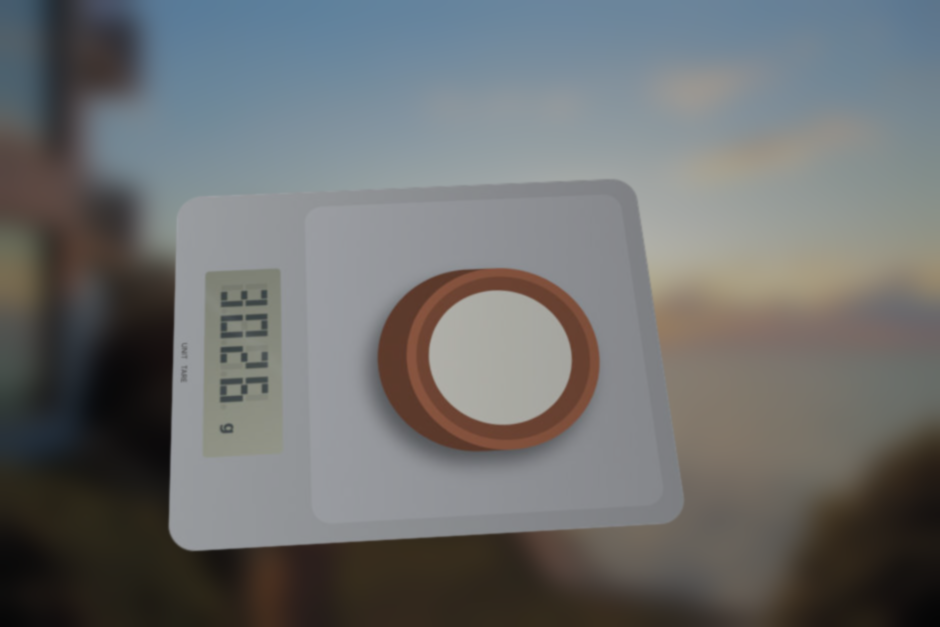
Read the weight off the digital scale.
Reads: 3026 g
